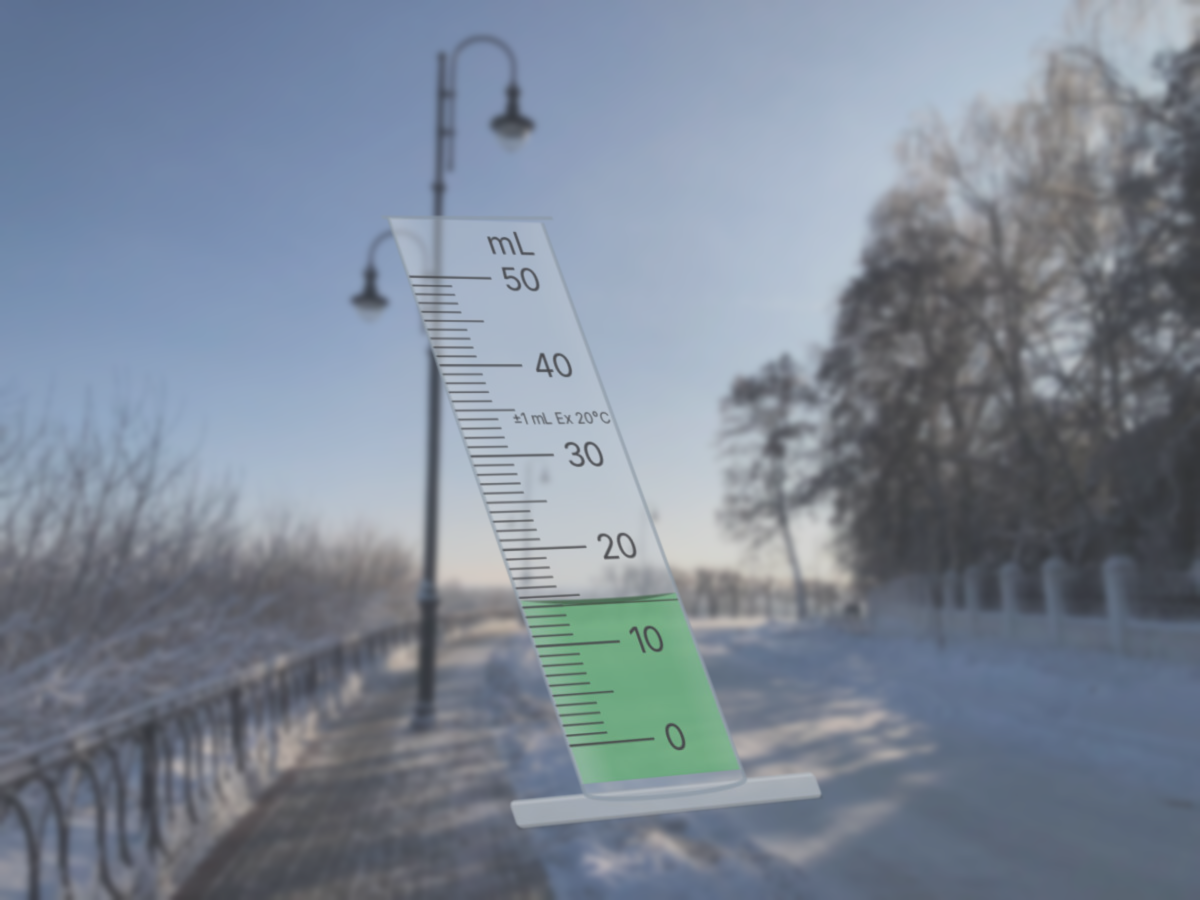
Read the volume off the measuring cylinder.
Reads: 14 mL
